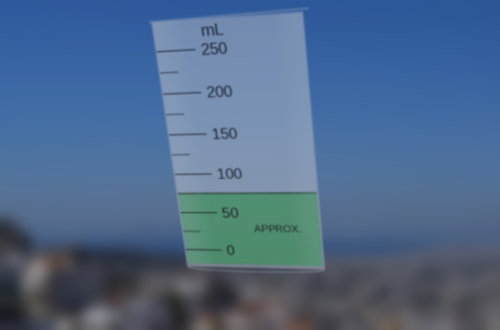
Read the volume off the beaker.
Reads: 75 mL
